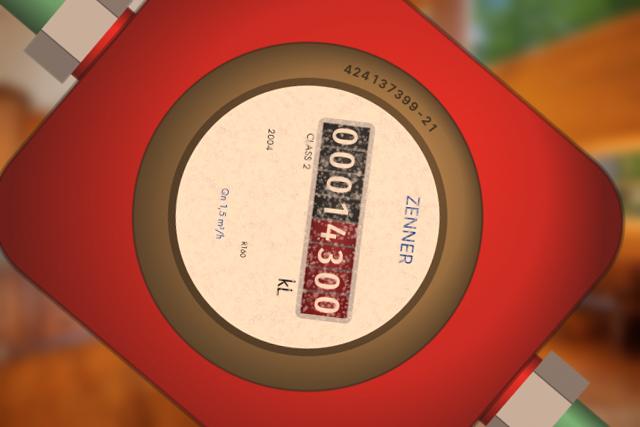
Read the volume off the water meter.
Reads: 1.4300 kL
